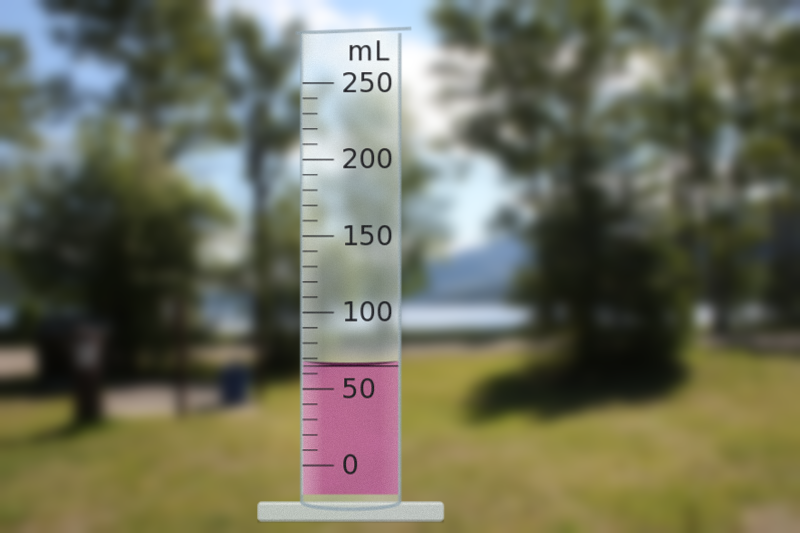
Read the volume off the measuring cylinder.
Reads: 65 mL
